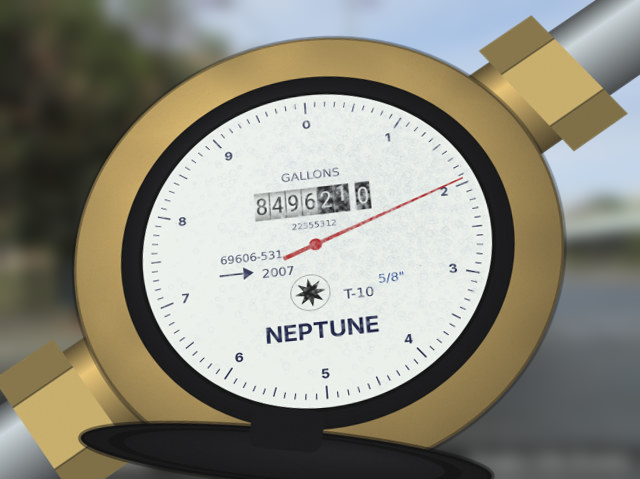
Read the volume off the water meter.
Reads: 8496211.9 gal
